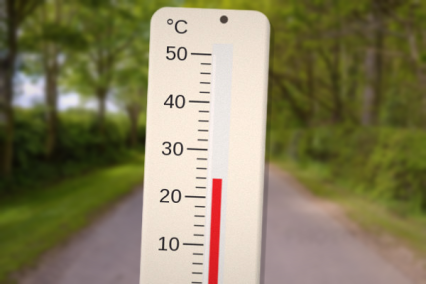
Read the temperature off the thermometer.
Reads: 24 °C
